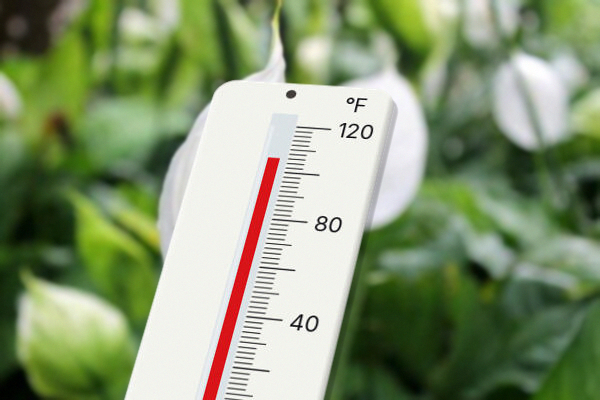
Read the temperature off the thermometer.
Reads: 106 °F
